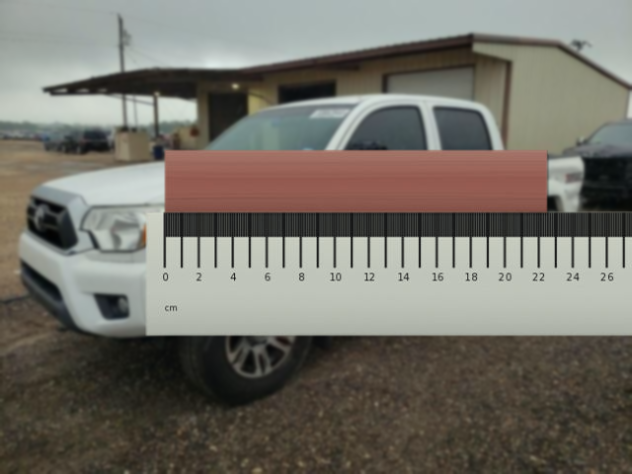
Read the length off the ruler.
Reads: 22.5 cm
